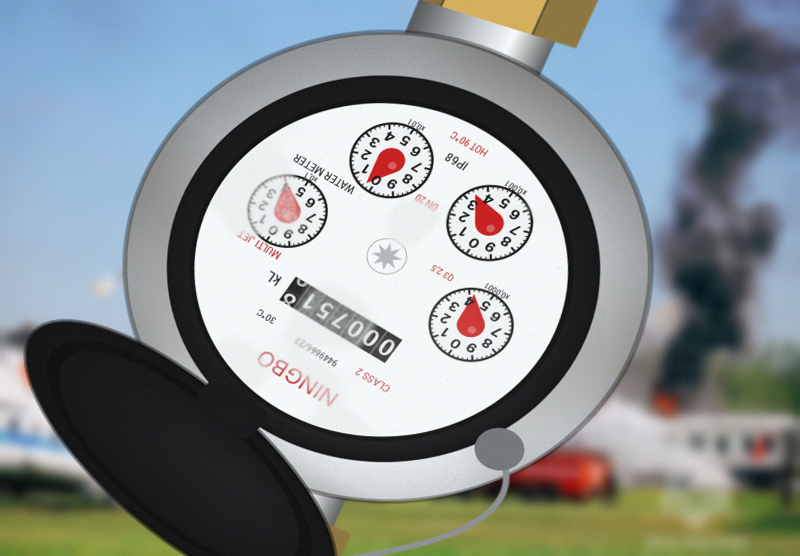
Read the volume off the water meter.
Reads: 7518.4034 kL
